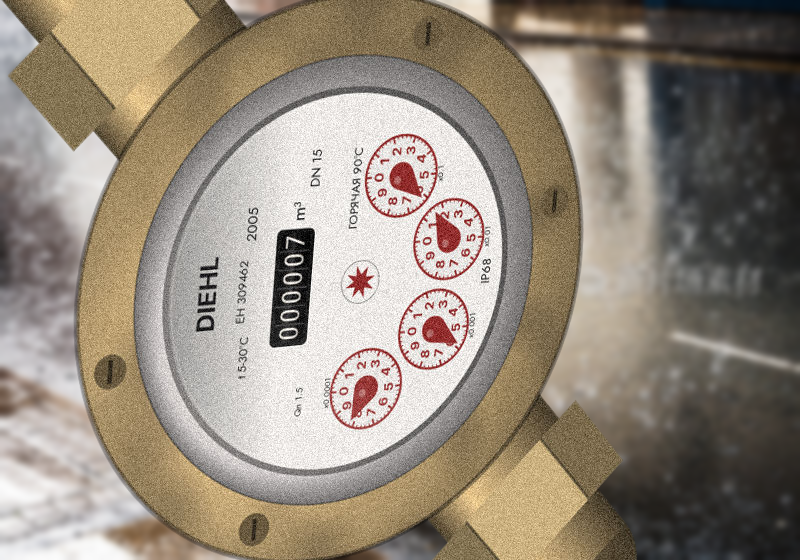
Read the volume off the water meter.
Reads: 7.6158 m³
